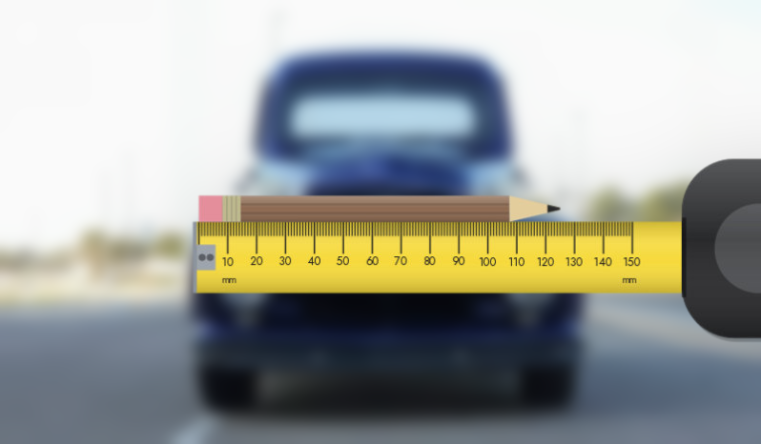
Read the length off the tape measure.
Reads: 125 mm
